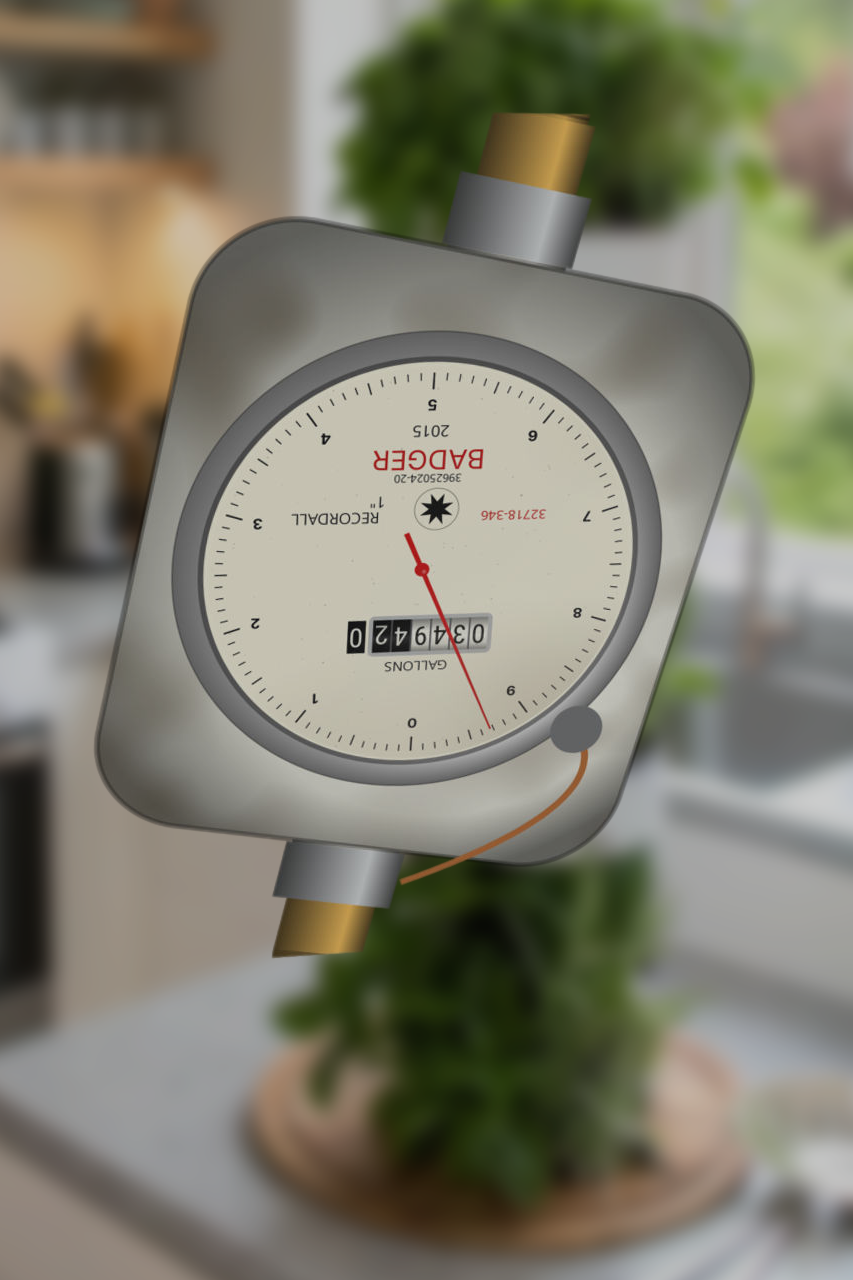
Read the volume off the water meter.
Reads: 349419.3 gal
